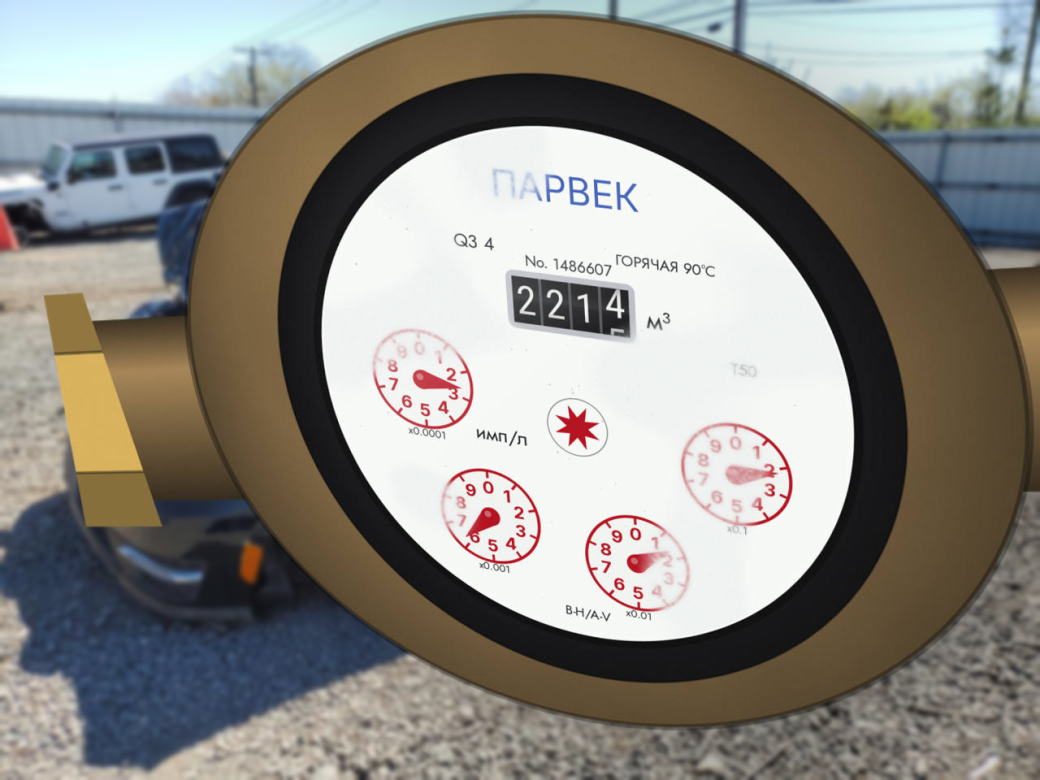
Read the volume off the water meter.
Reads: 2214.2162 m³
